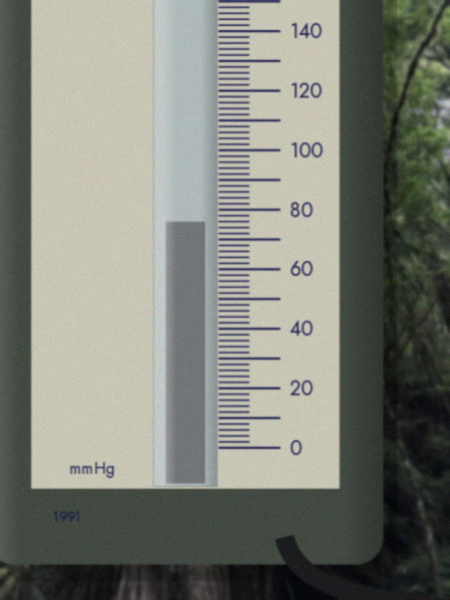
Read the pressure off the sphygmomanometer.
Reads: 76 mmHg
